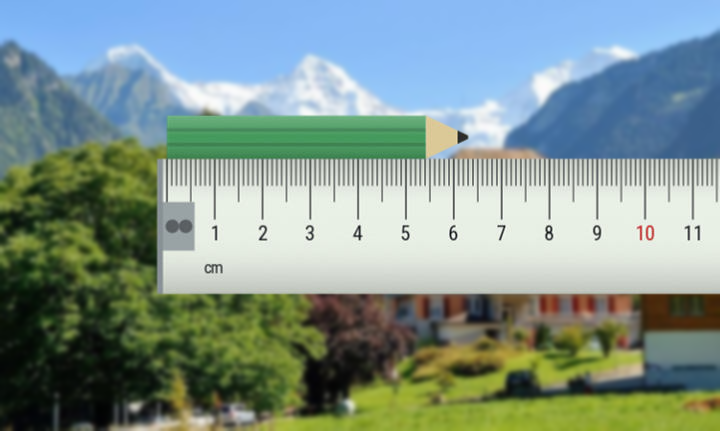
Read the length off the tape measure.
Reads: 6.3 cm
